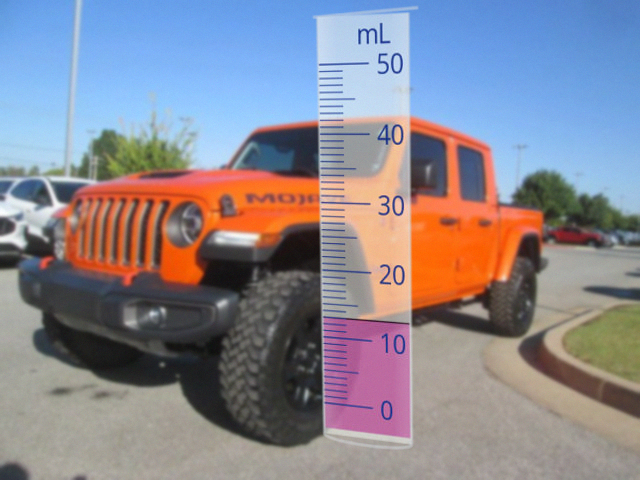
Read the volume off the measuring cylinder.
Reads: 13 mL
